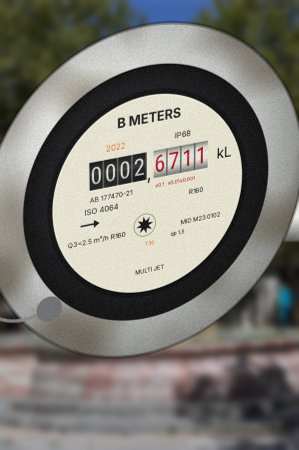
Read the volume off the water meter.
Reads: 2.6711 kL
